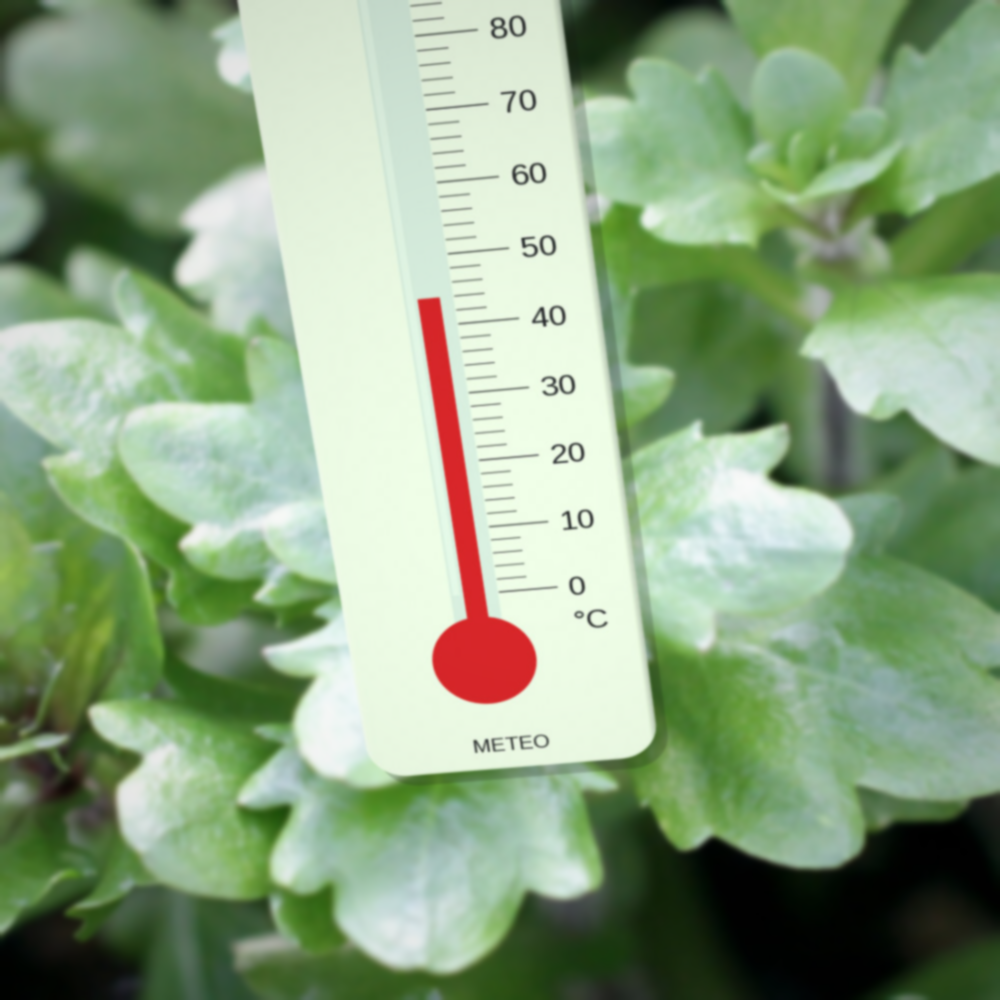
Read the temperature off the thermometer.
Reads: 44 °C
